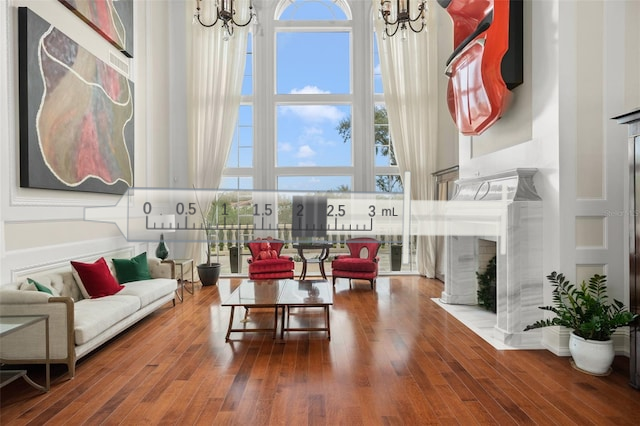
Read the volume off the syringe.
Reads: 1.9 mL
